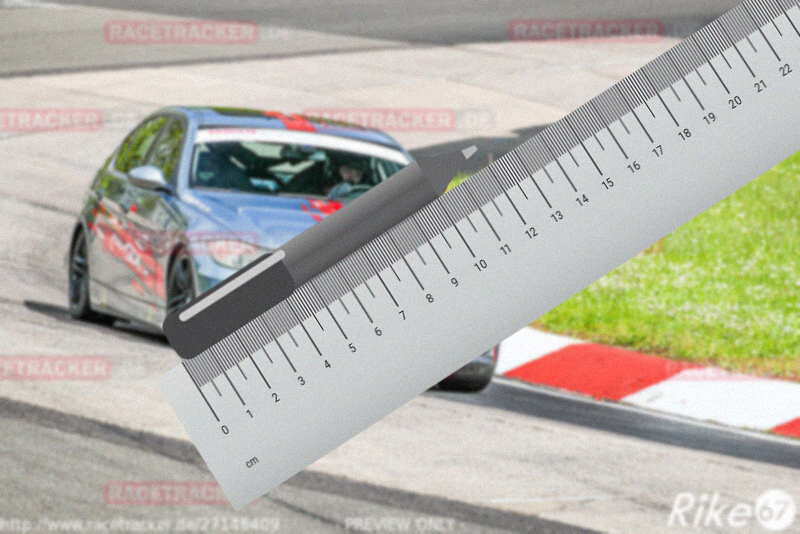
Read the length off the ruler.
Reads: 12 cm
